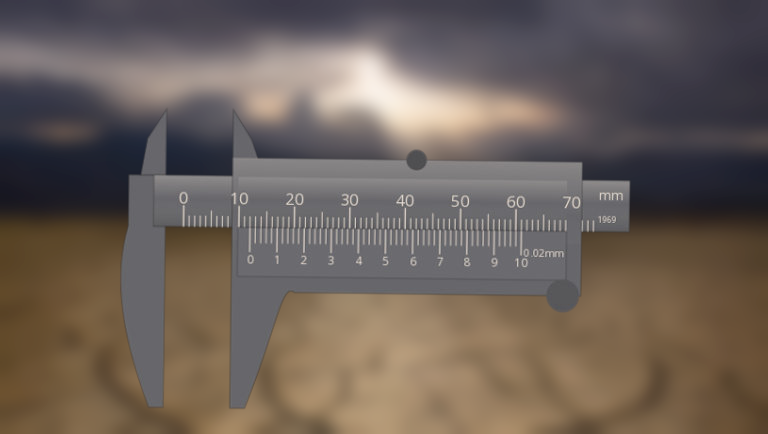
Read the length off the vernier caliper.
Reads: 12.0 mm
